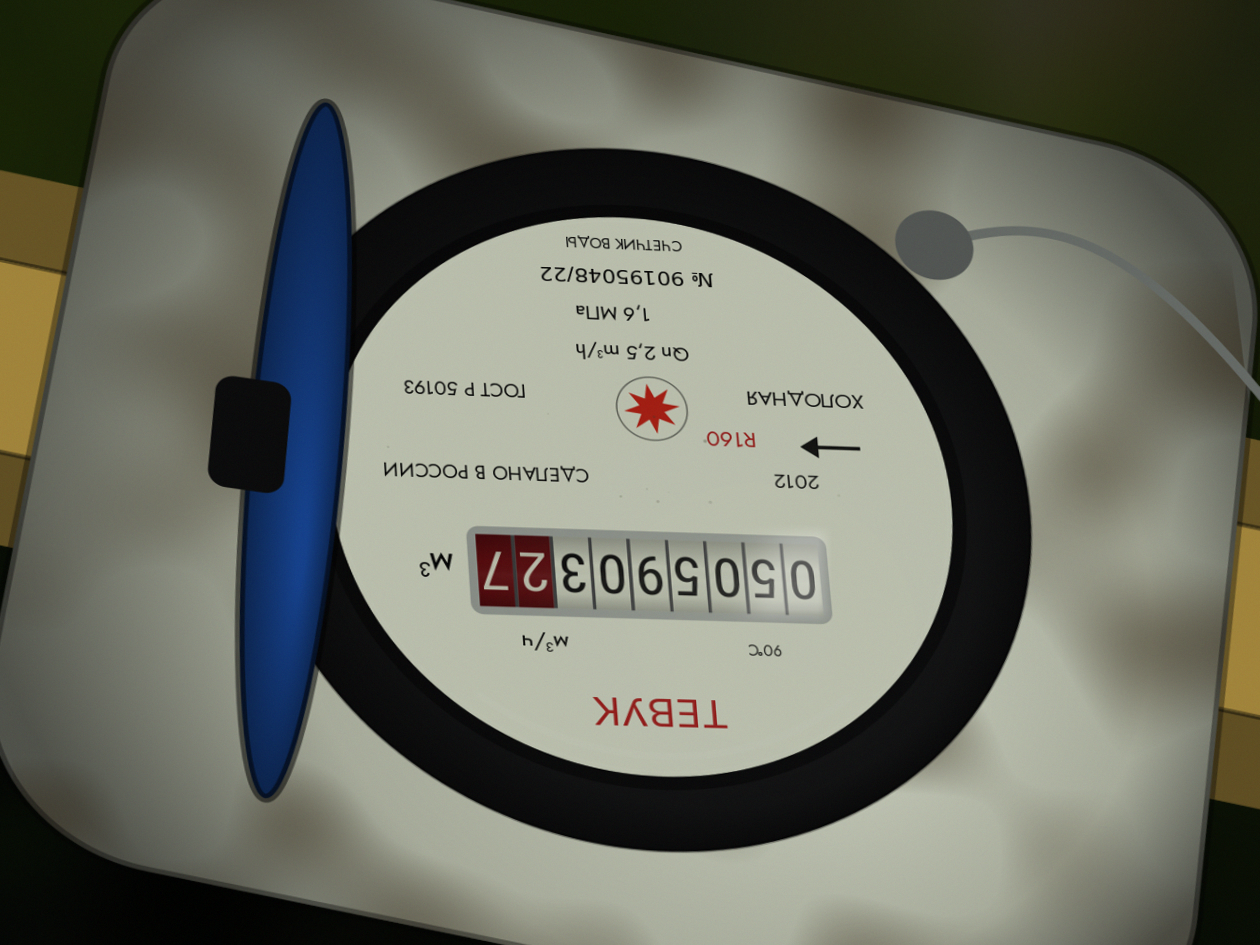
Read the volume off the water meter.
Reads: 505903.27 m³
